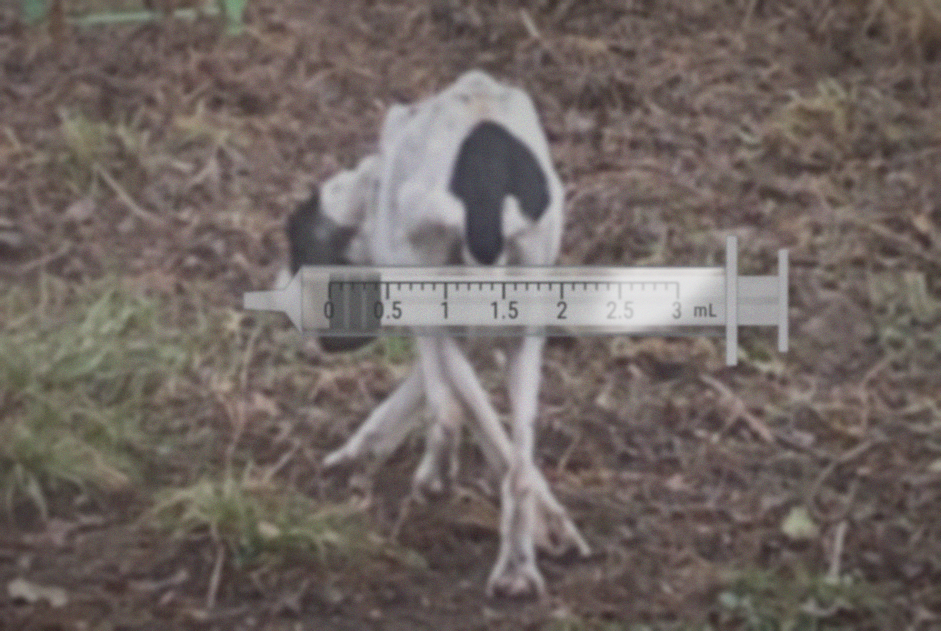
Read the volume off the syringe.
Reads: 0 mL
